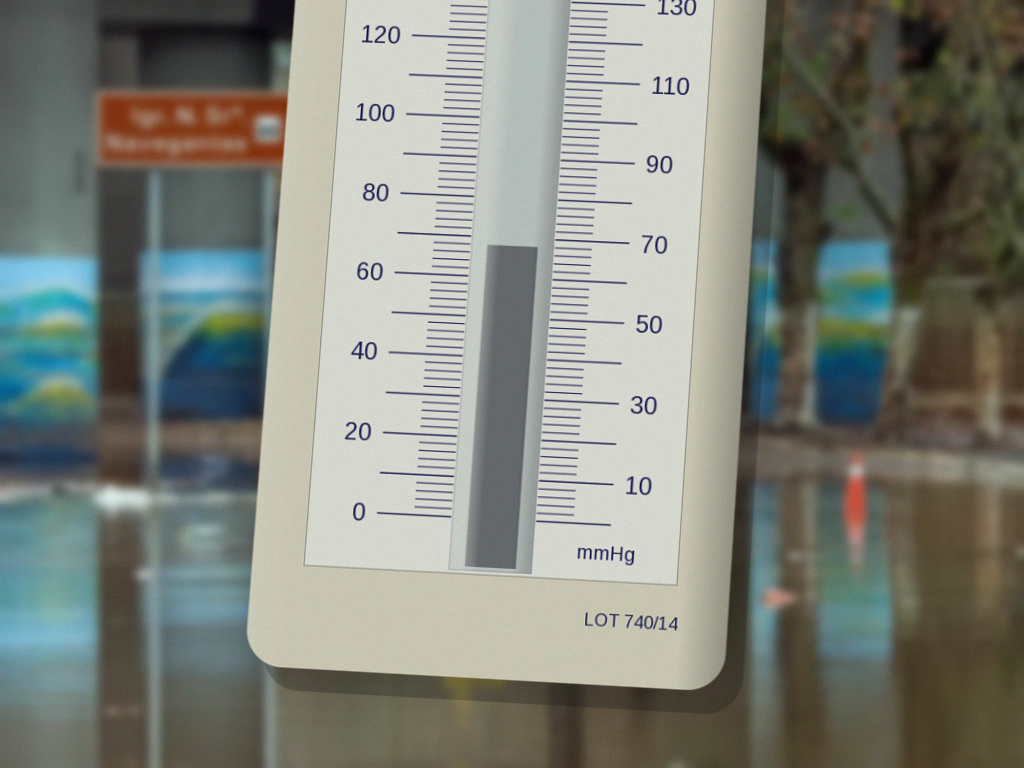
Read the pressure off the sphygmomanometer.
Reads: 68 mmHg
